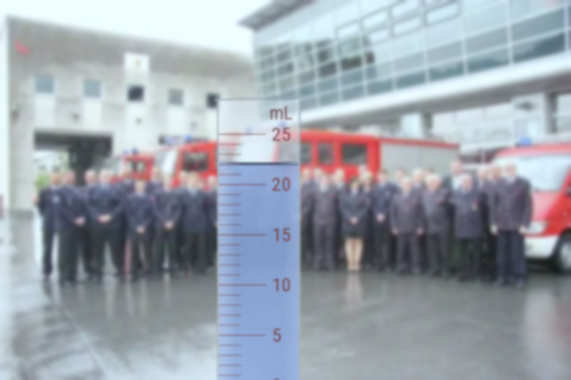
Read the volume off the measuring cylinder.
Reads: 22 mL
